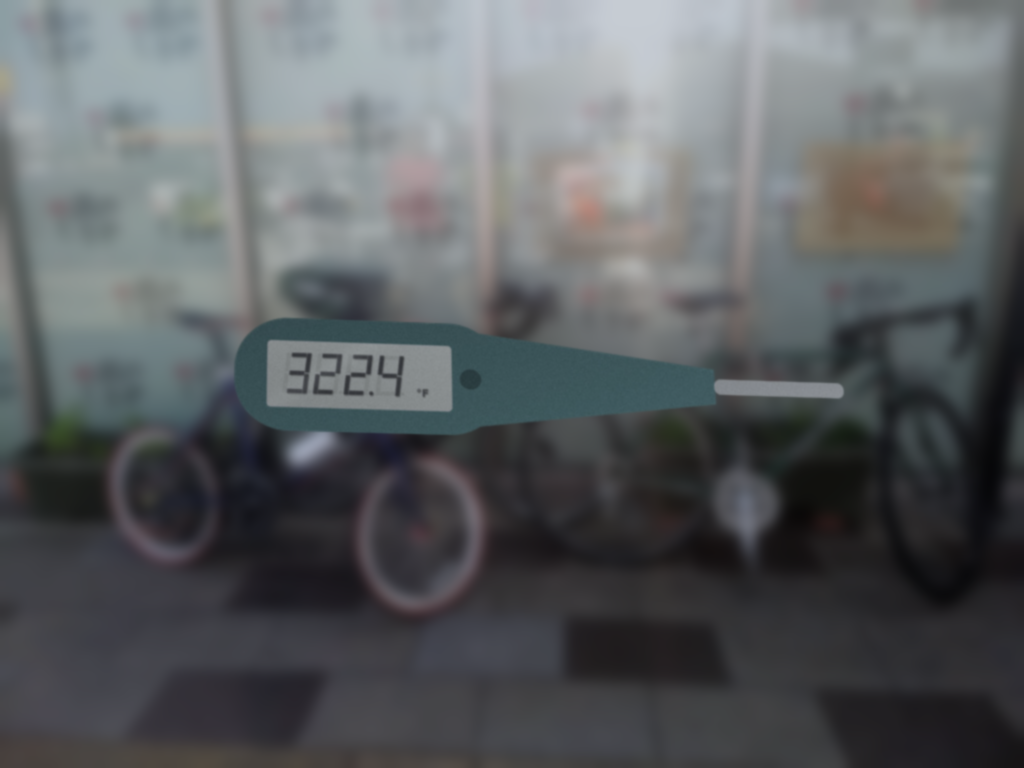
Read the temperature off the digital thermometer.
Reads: 322.4 °F
